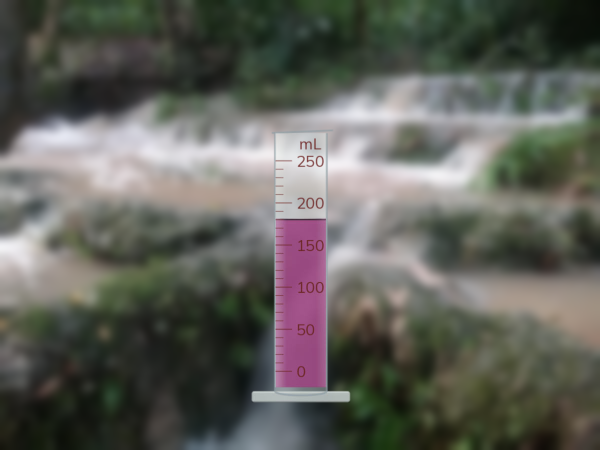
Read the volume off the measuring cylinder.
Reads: 180 mL
